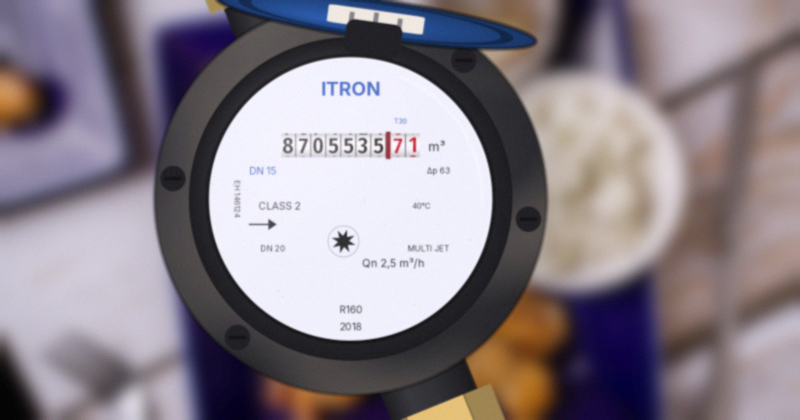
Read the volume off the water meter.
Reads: 8705535.71 m³
